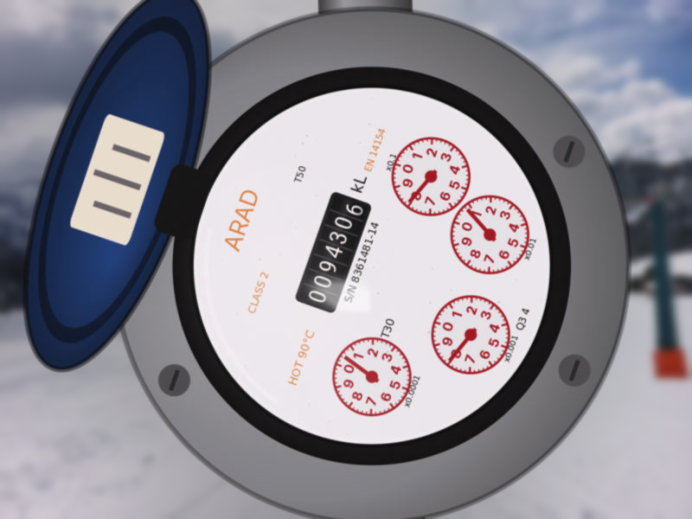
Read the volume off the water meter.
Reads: 94305.8080 kL
